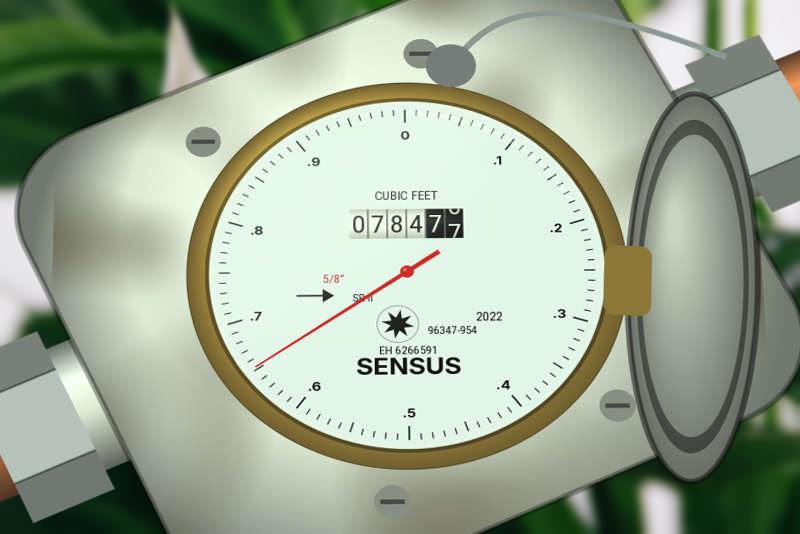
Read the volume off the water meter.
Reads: 78476.65 ft³
